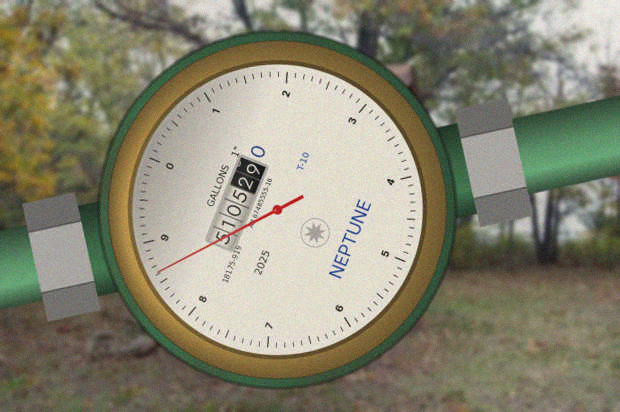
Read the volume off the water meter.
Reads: 5105288.6 gal
